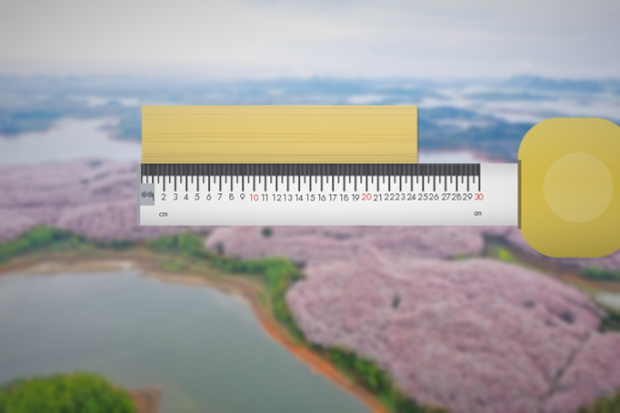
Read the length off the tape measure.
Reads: 24.5 cm
